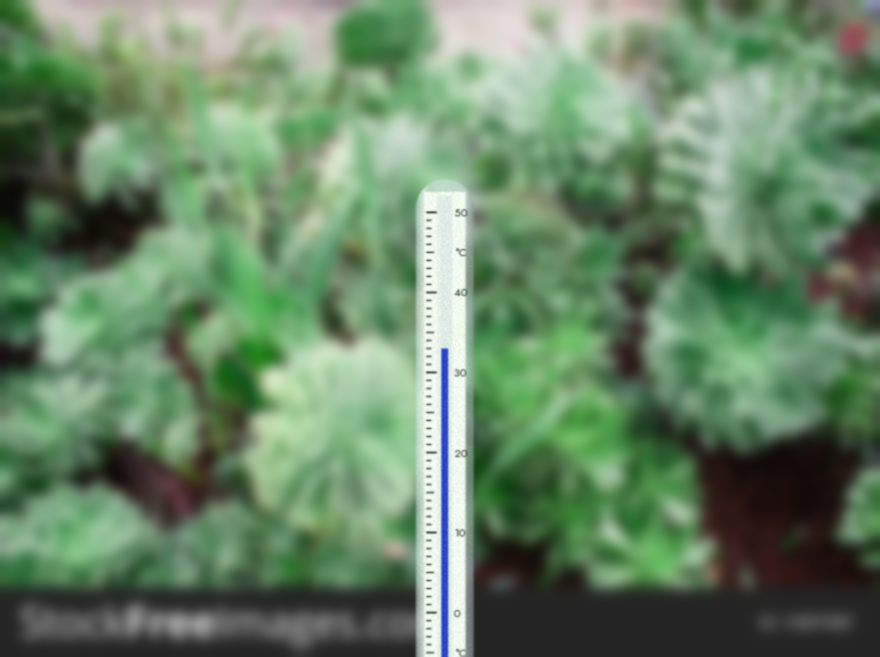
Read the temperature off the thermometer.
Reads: 33 °C
